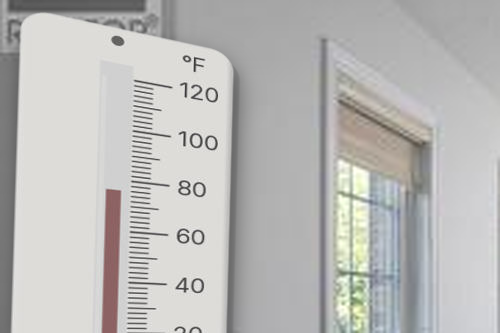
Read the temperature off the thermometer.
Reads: 76 °F
